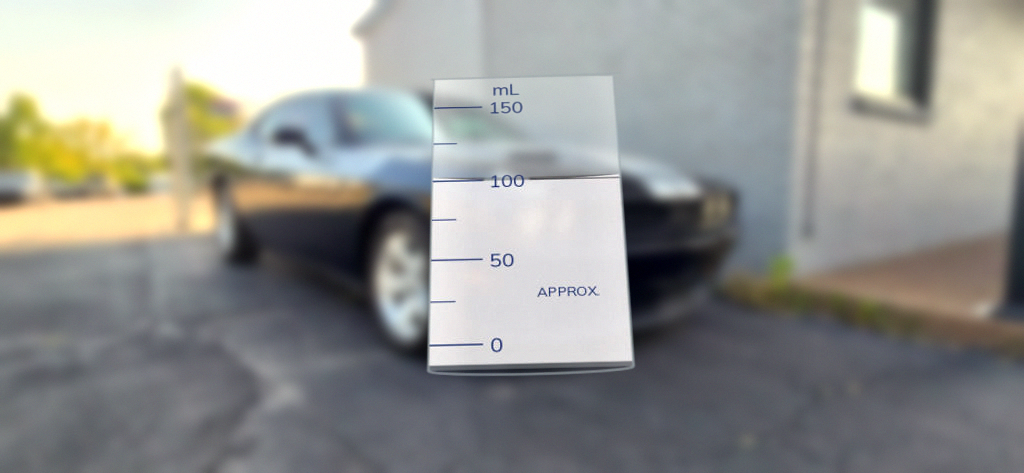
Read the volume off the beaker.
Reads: 100 mL
